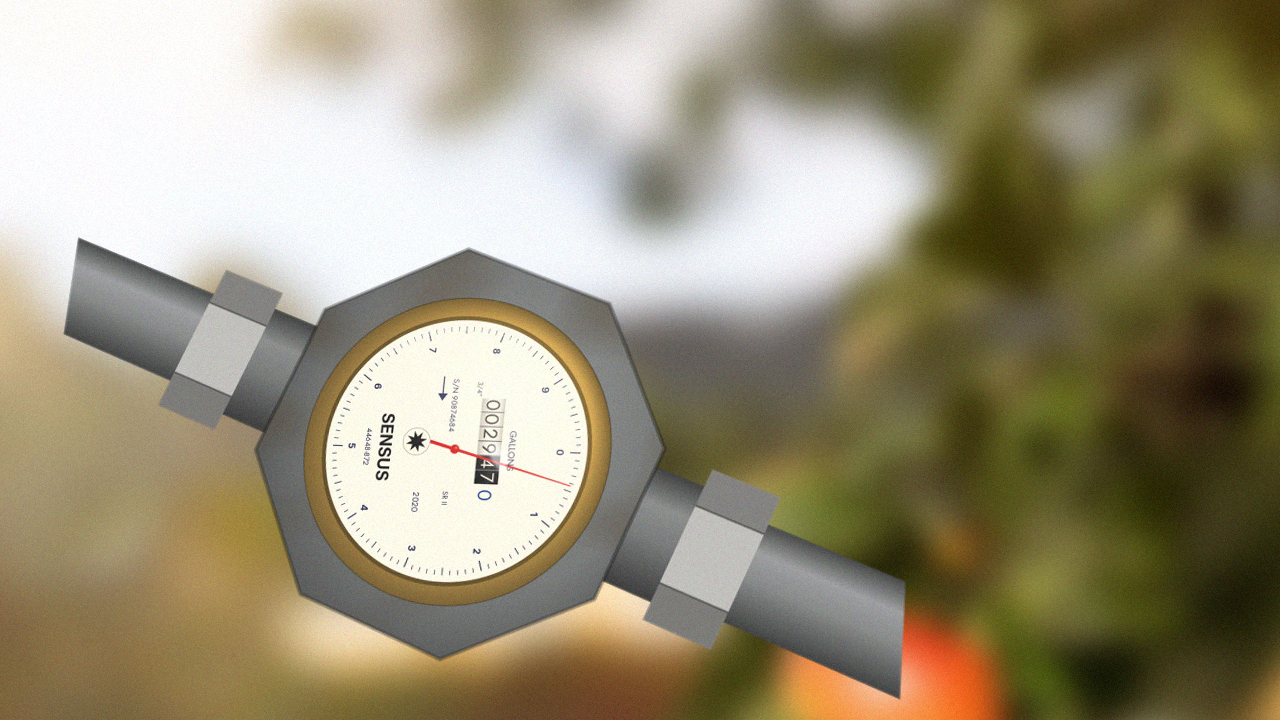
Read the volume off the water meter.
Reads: 29470.4 gal
